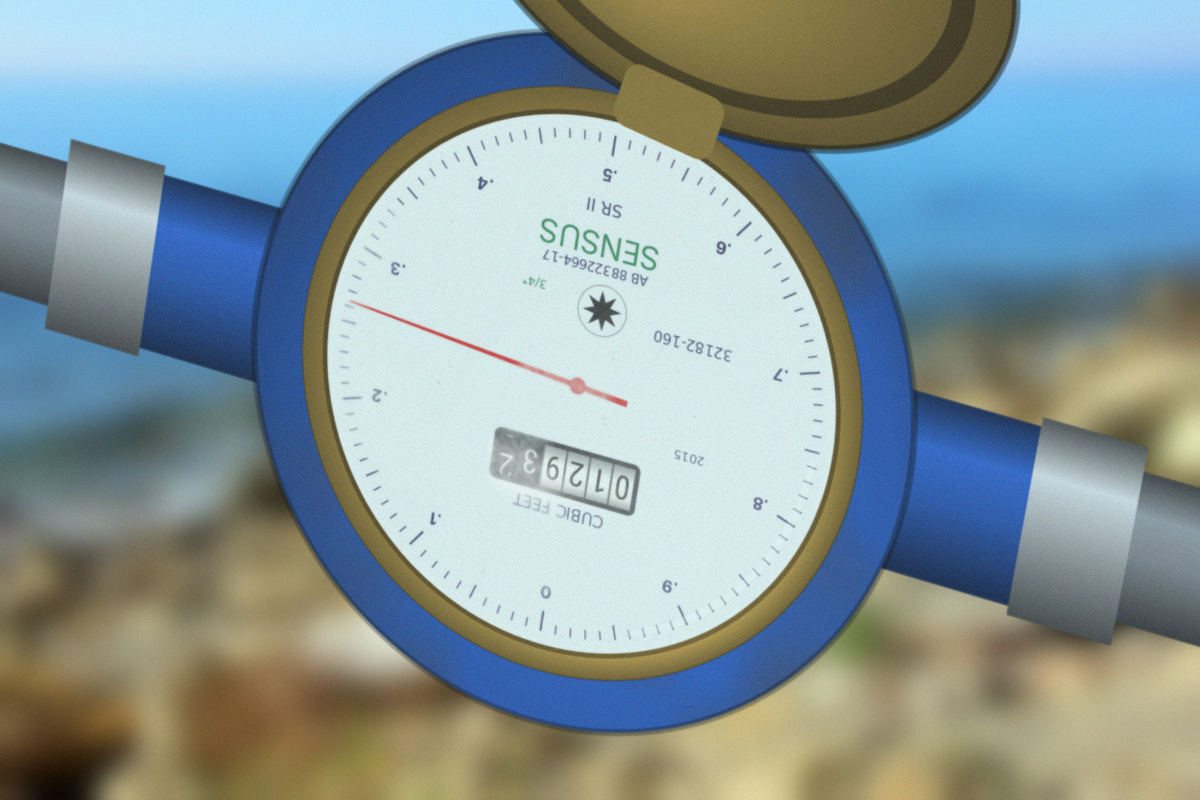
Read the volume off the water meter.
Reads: 12932.26 ft³
